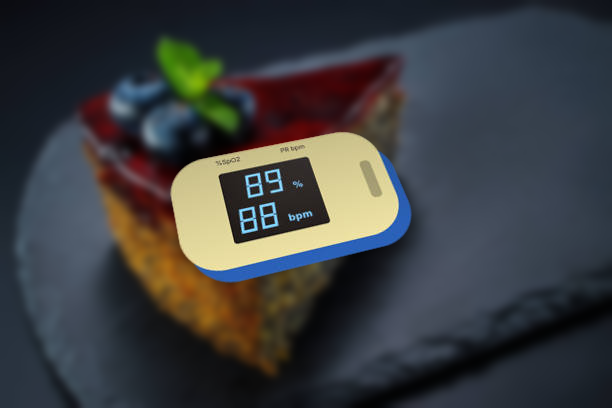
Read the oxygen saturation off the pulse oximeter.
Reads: 89 %
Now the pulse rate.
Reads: 88 bpm
